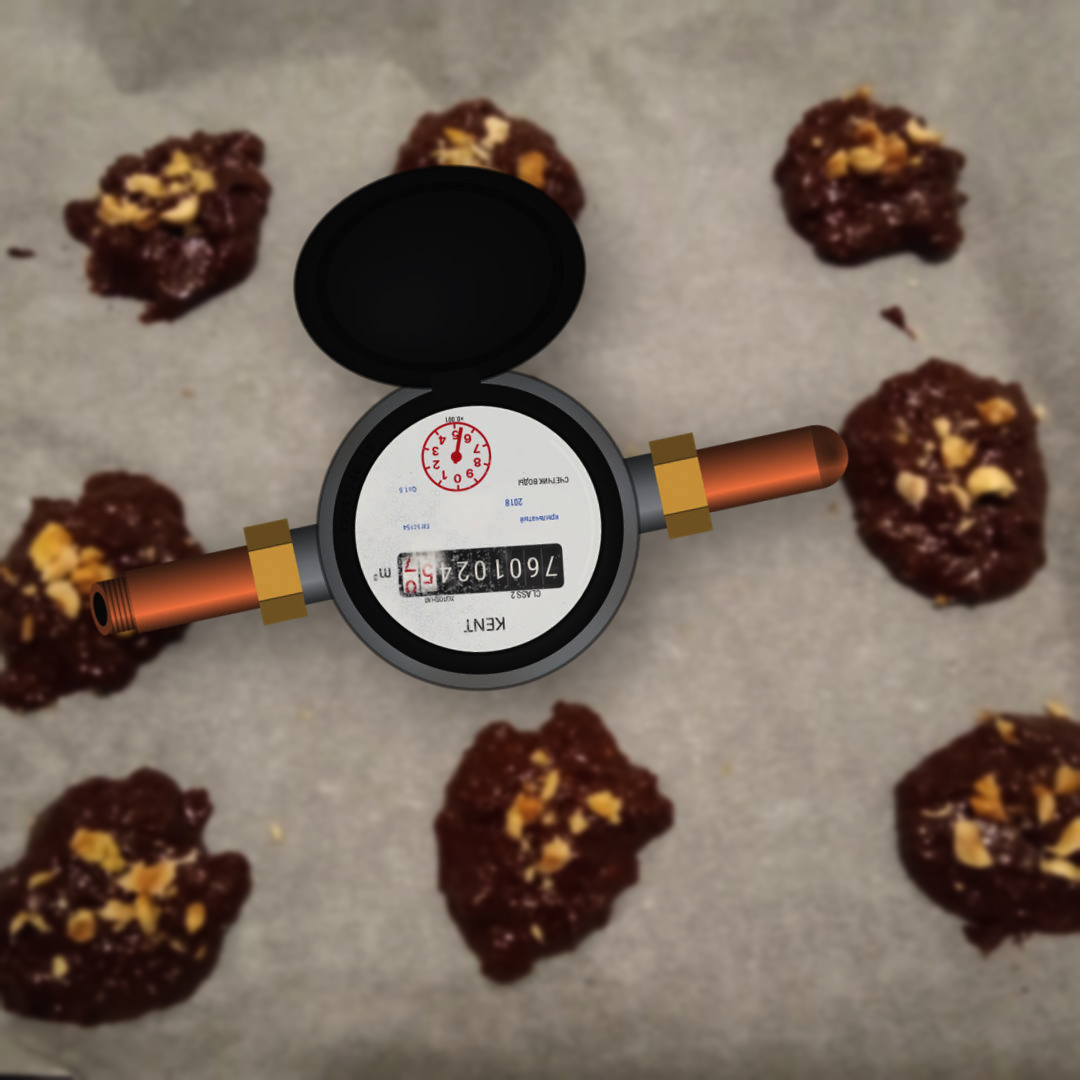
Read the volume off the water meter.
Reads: 7601024.565 m³
